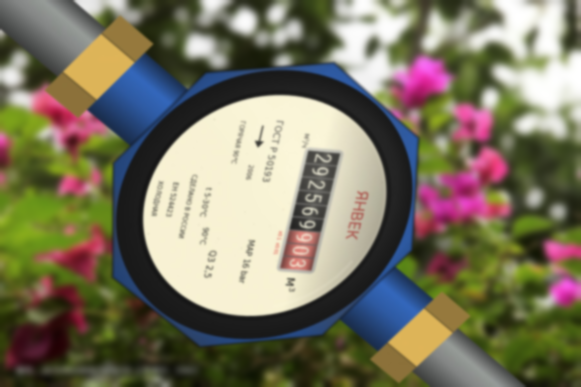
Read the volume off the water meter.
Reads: 292569.903 m³
